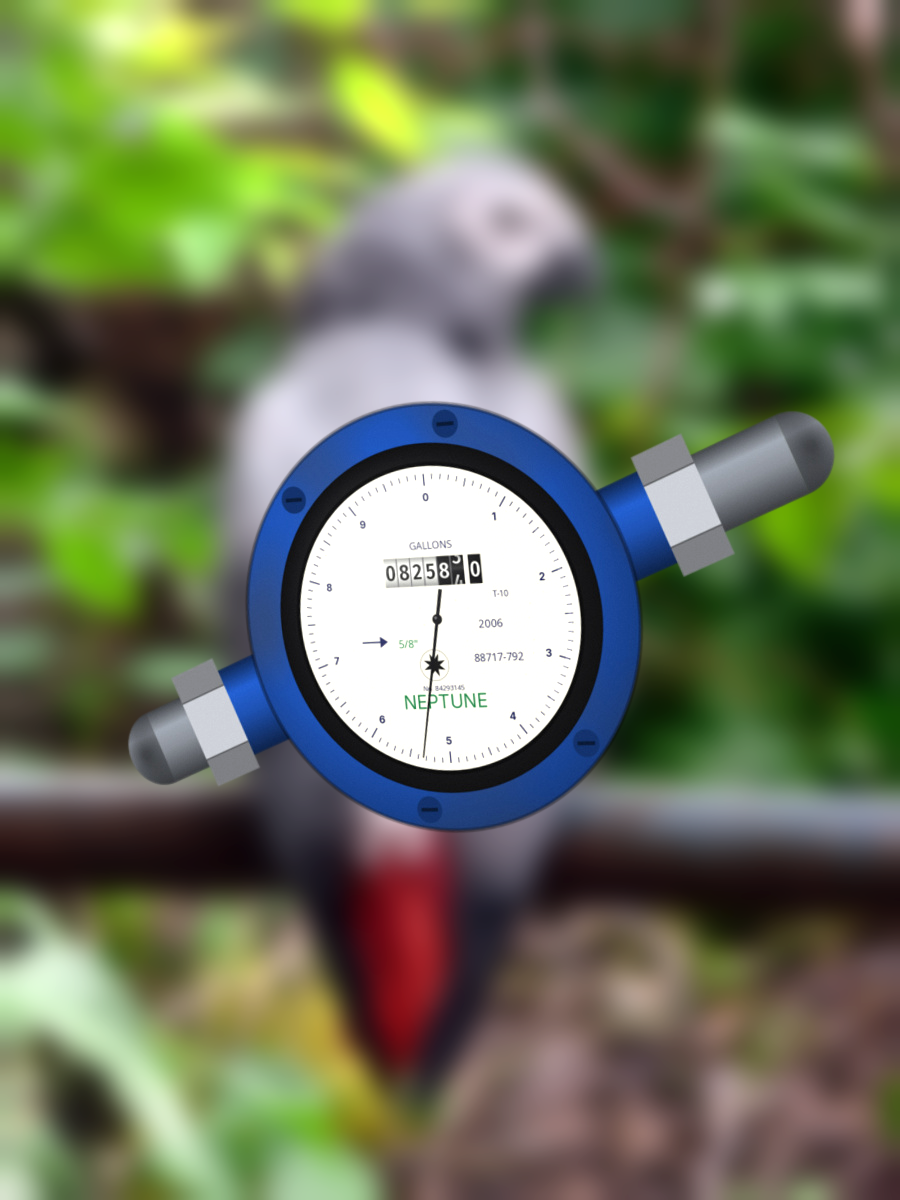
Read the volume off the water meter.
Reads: 825835.3 gal
